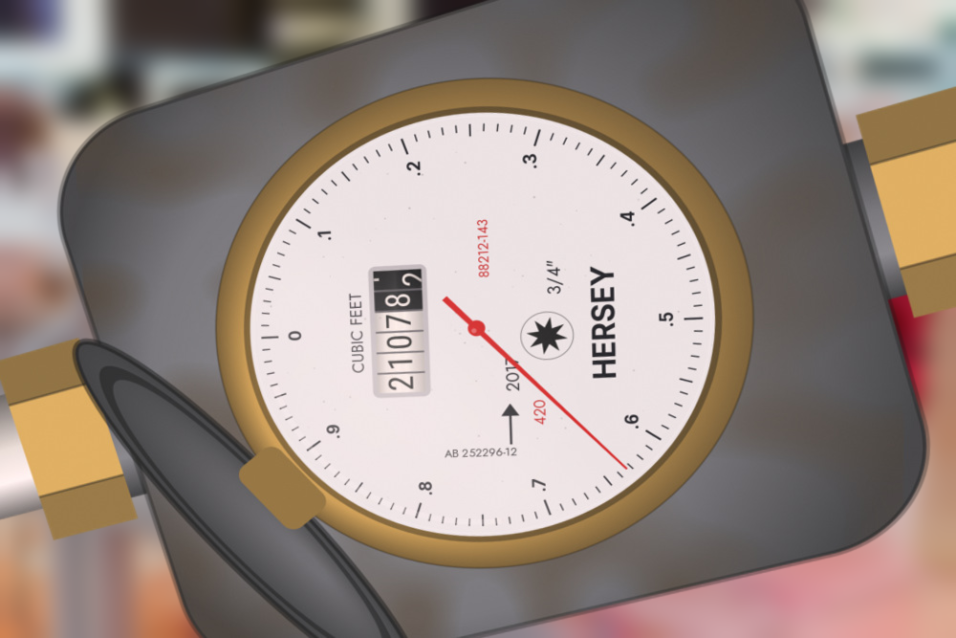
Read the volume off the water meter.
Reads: 210781.63 ft³
